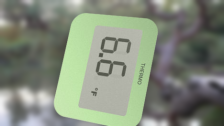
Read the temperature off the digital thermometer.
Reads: 6.6 °F
